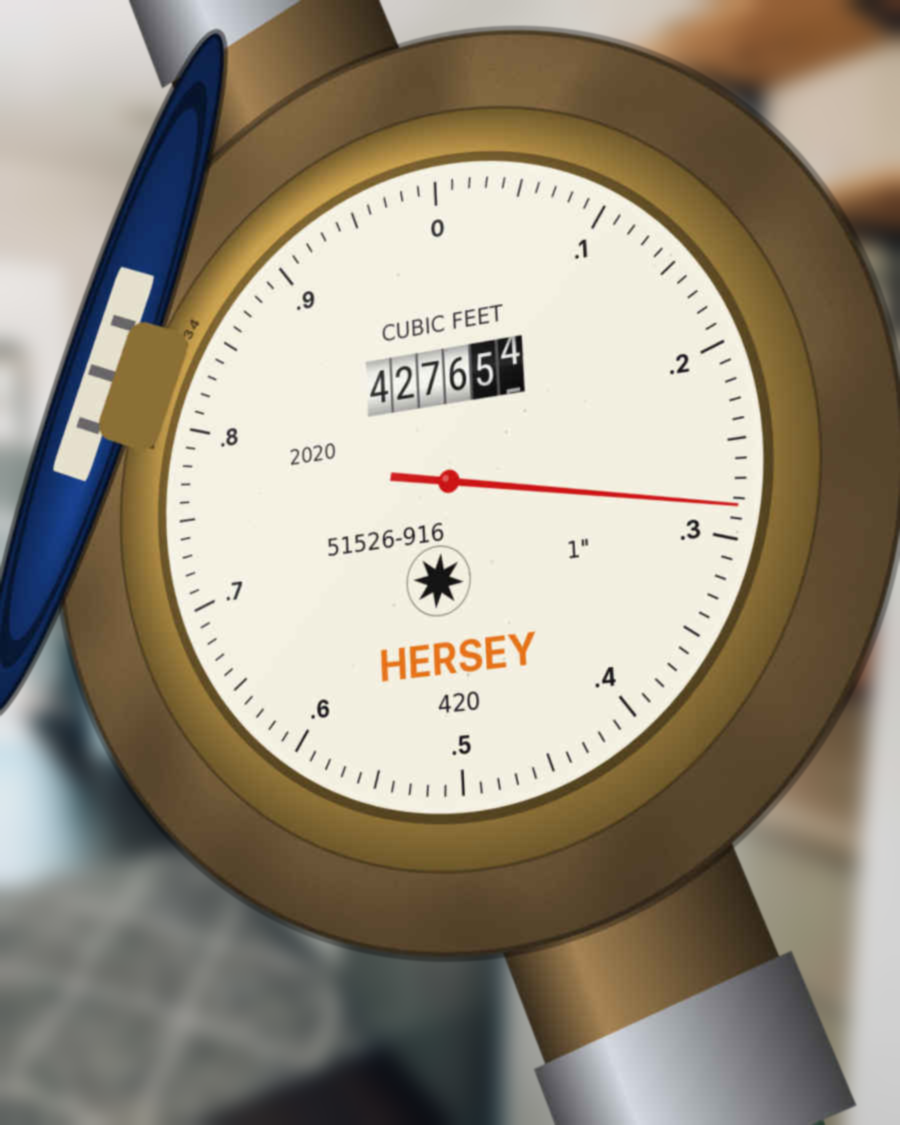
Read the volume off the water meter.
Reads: 427654.28 ft³
